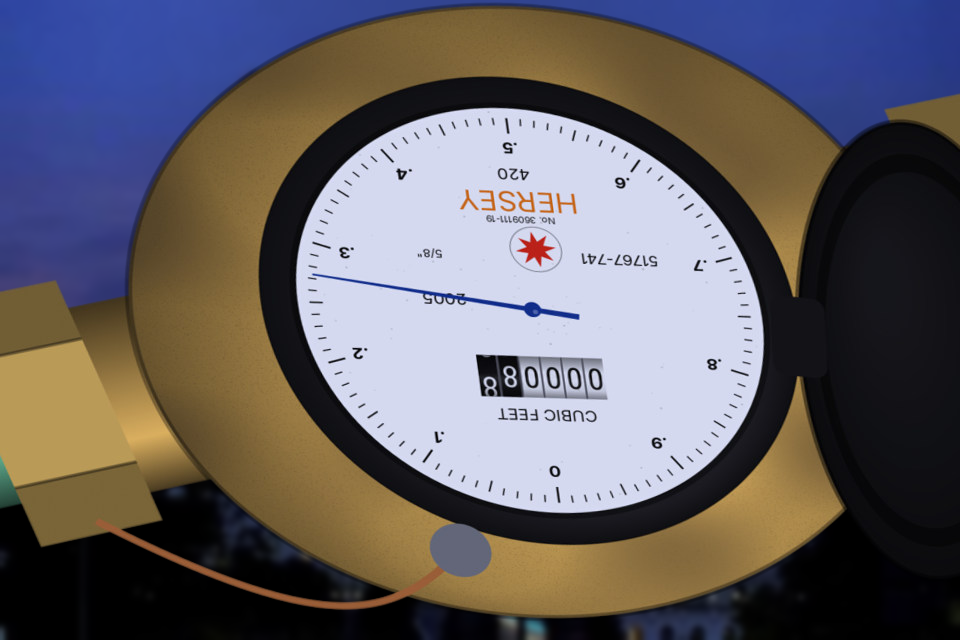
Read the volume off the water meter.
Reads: 88.27 ft³
